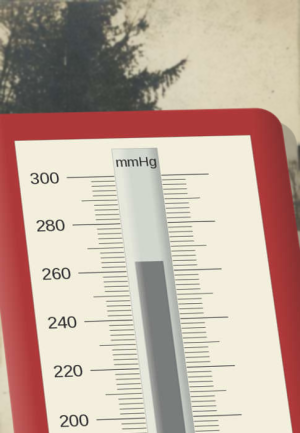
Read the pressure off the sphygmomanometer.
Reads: 264 mmHg
